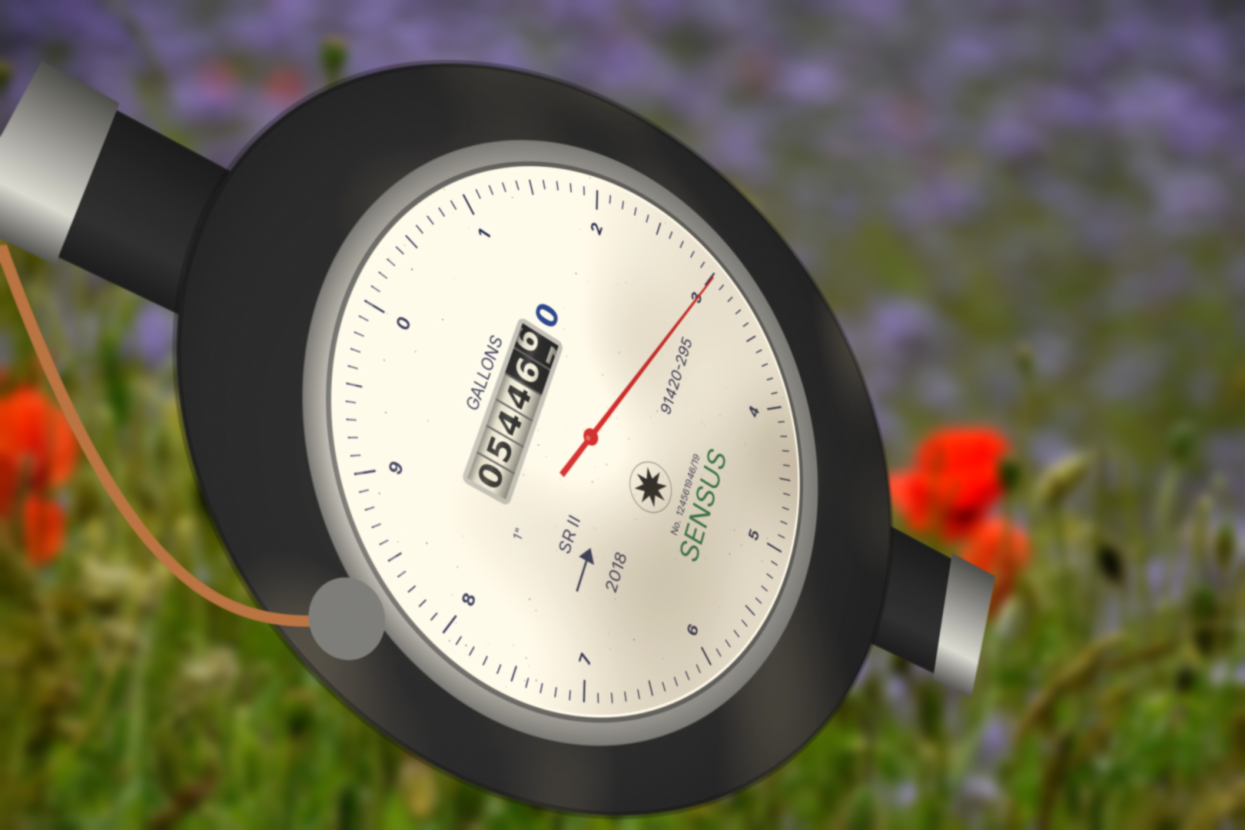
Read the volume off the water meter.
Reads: 544663.0 gal
